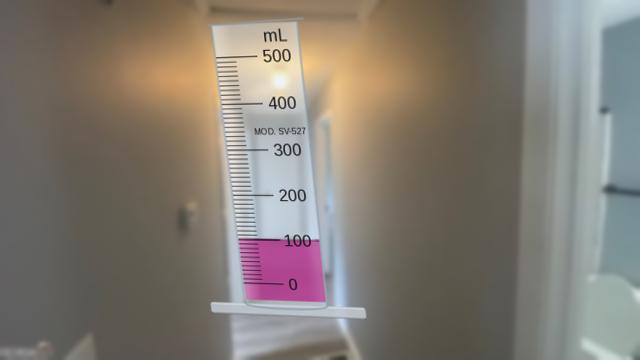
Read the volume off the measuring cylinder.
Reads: 100 mL
